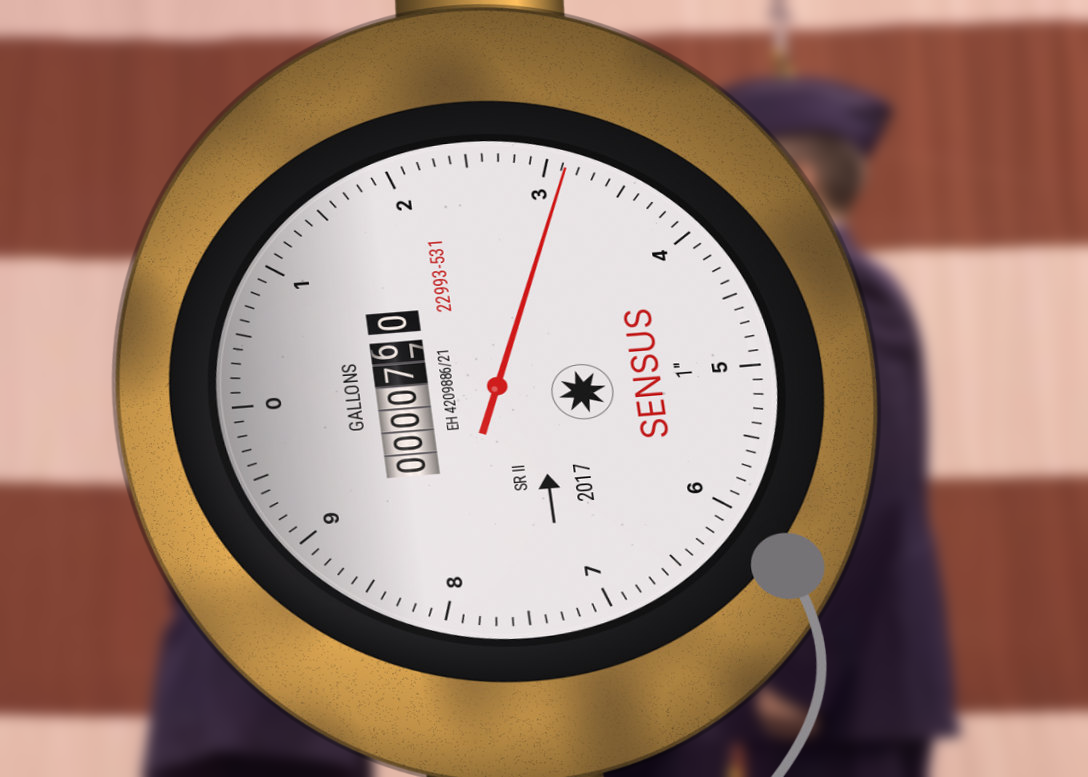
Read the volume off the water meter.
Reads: 763.1 gal
